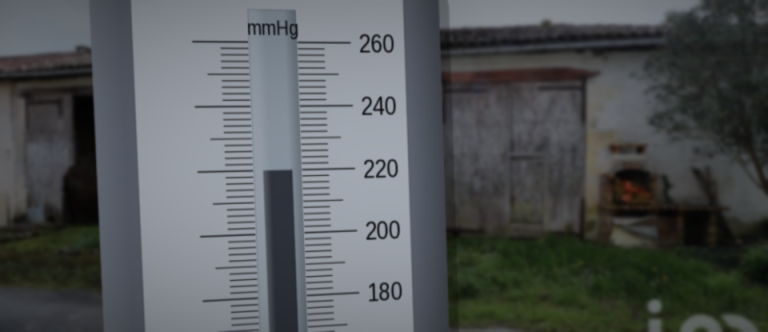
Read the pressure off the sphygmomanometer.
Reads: 220 mmHg
